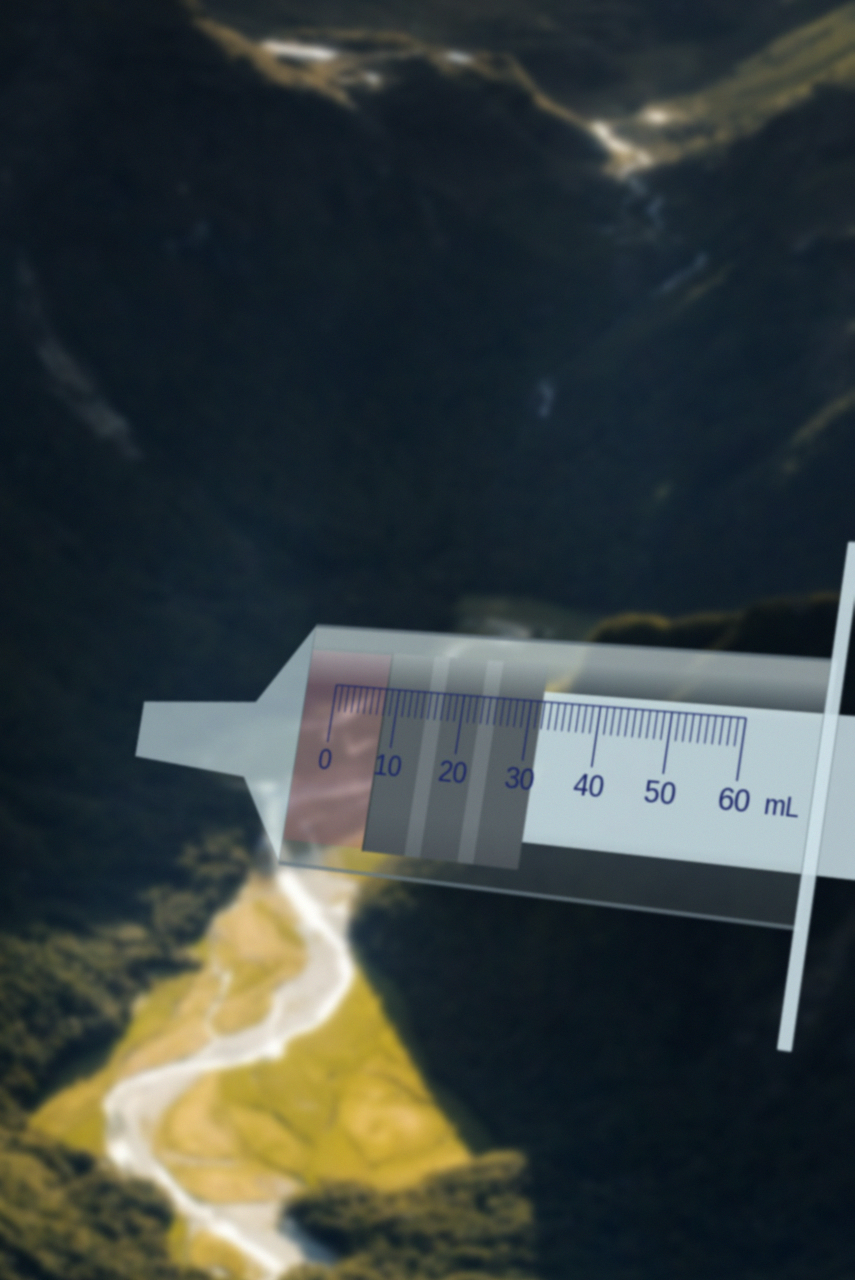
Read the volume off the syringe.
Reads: 8 mL
